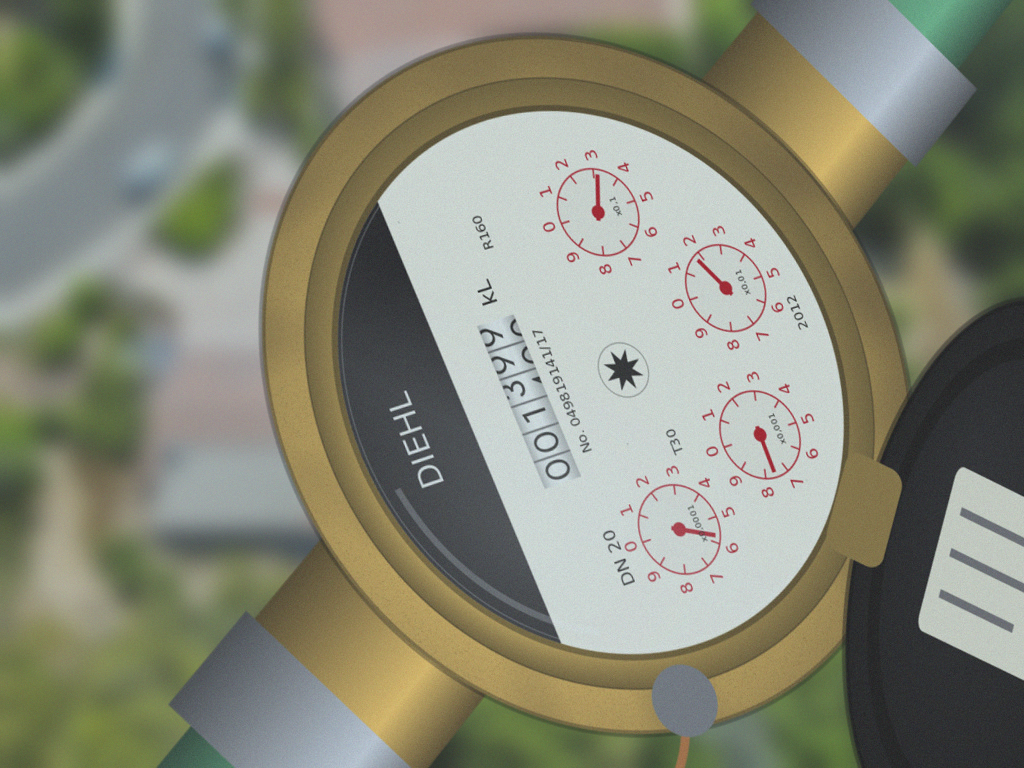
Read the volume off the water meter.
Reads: 1399.3175 kL
